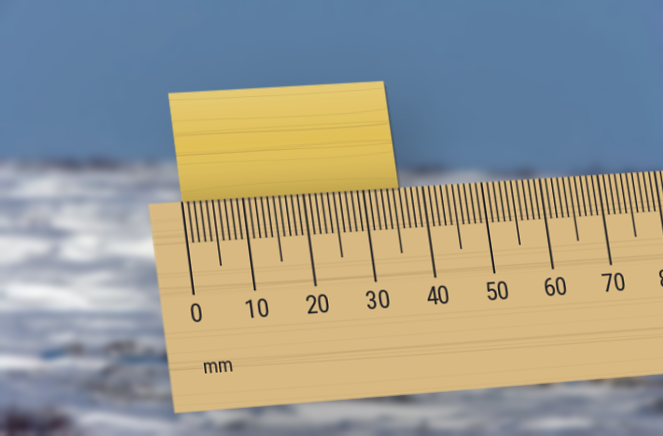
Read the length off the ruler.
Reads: 36 mm
